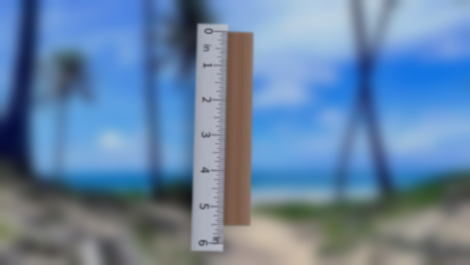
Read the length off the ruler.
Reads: 5.5 in
